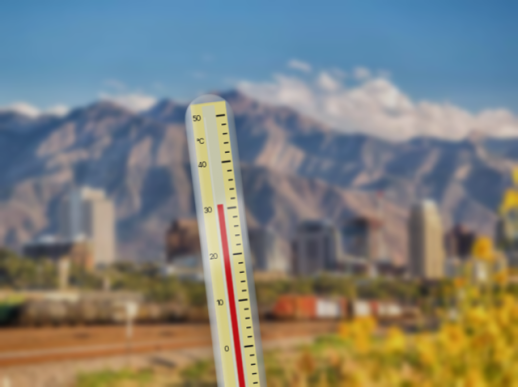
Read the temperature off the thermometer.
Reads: 31 °C
